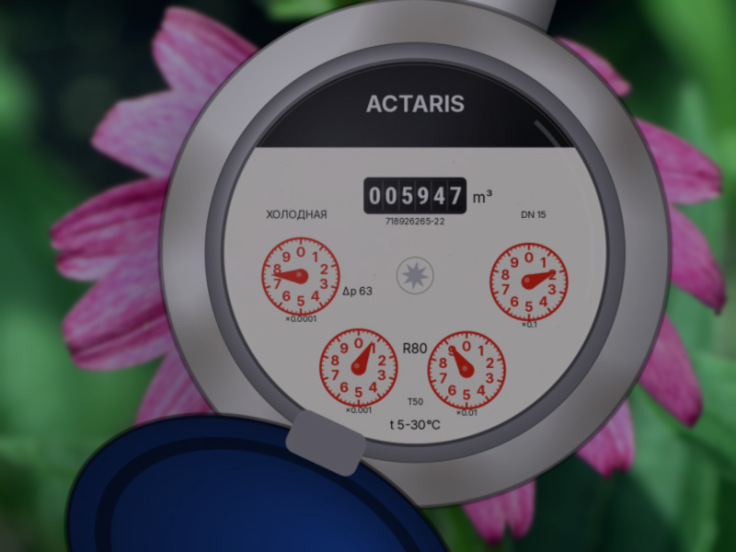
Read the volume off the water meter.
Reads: 5947.1907 m³
